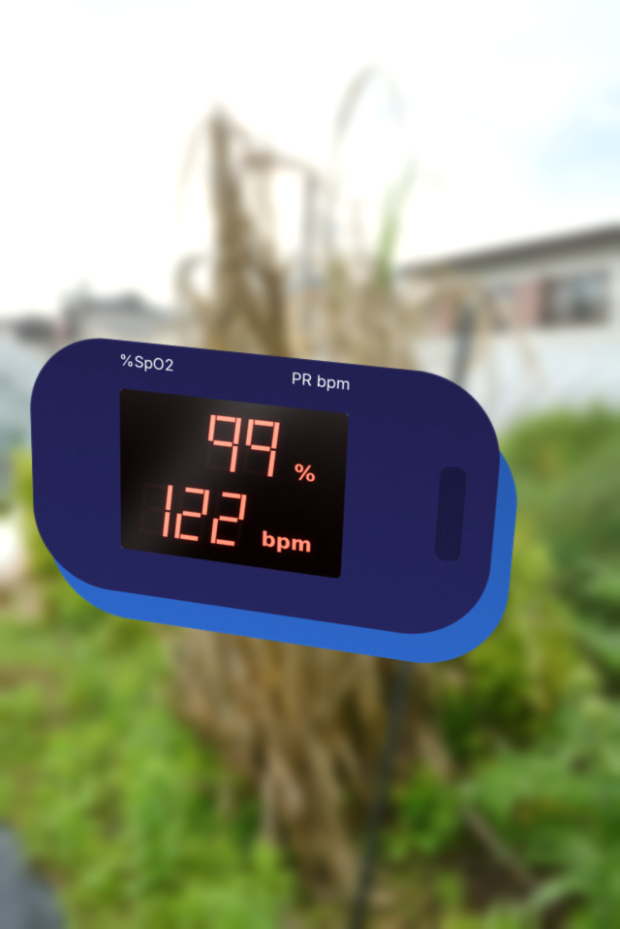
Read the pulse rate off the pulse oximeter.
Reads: 122 bpm
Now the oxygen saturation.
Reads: 99 %
